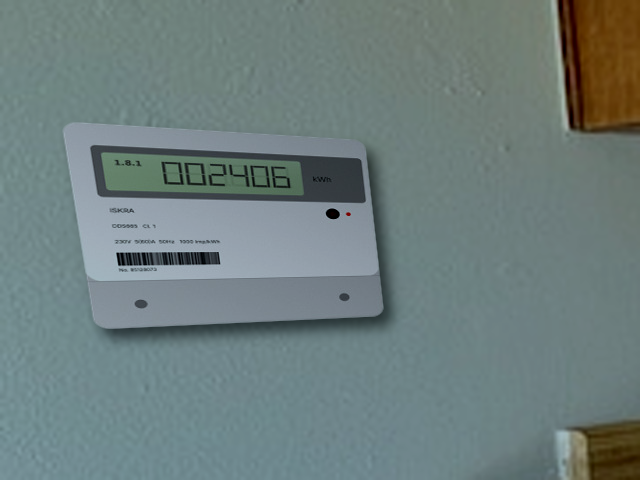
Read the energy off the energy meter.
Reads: 2406 kWh
